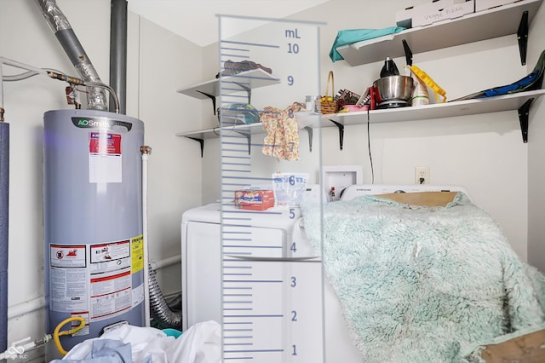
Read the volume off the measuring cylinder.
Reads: 3.6 mL
